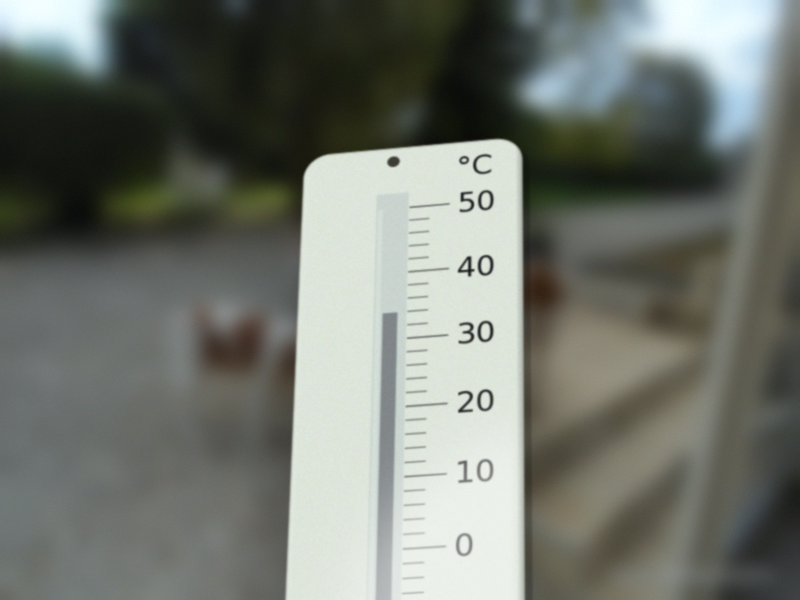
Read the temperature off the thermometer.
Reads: 34 °C
